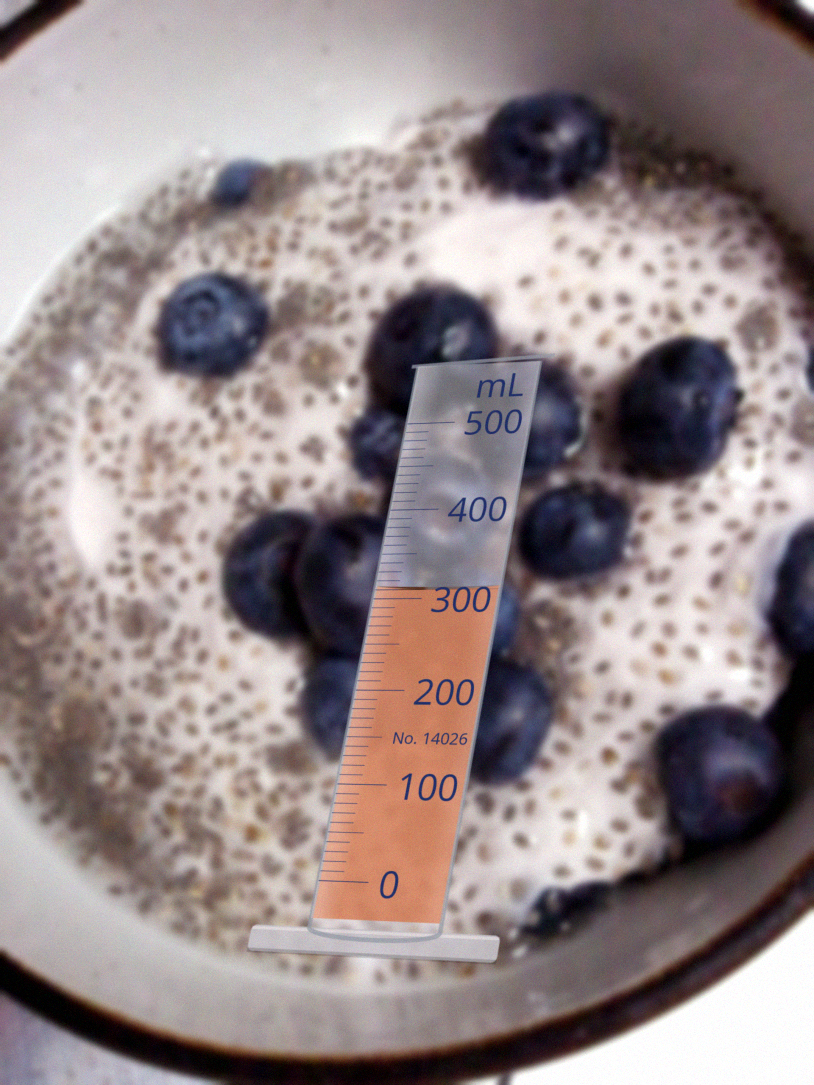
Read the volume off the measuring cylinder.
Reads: 310 mL
